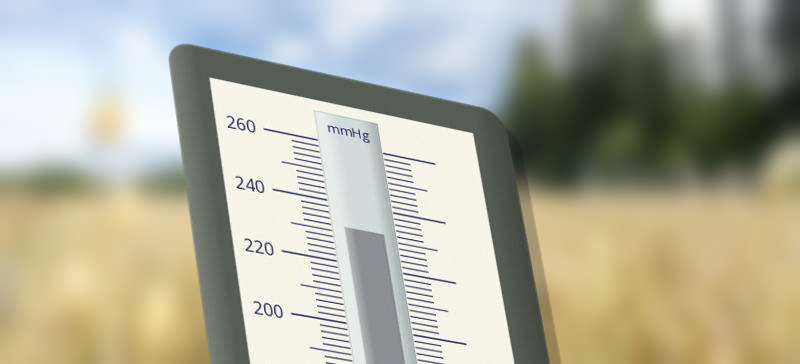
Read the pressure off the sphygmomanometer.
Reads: 232 mmHg
